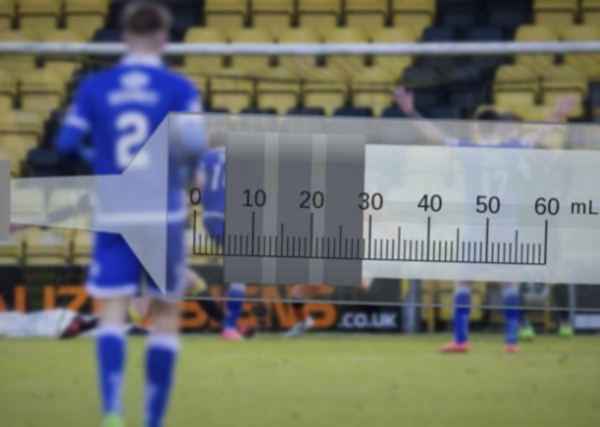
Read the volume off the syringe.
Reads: 5 mL
